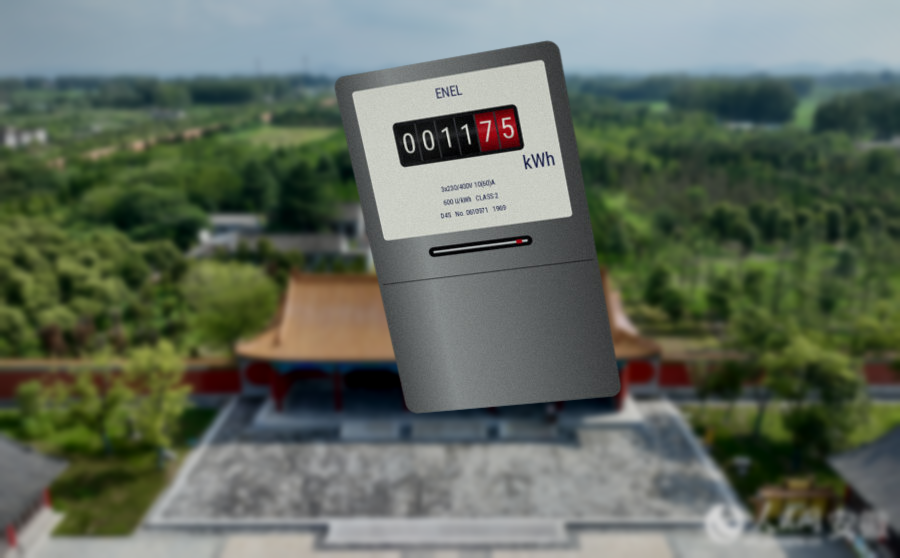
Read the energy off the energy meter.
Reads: 11.75 kWh
